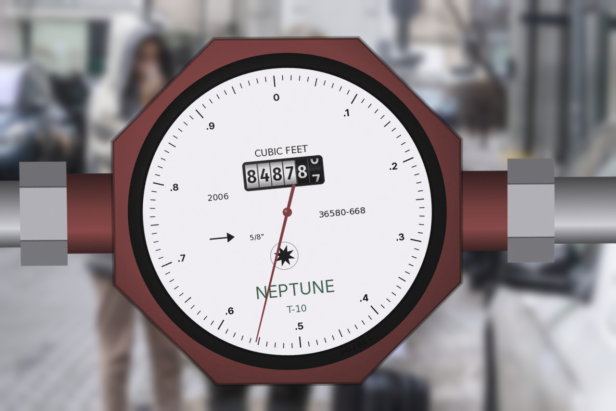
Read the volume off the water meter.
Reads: 848786.55 ft³
